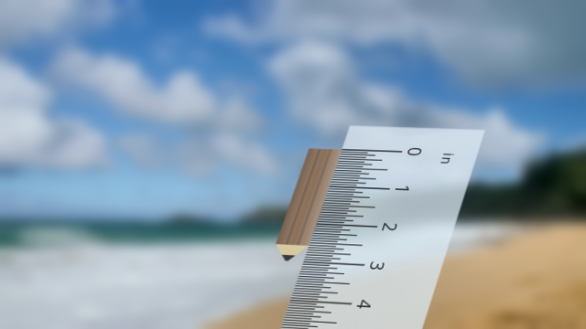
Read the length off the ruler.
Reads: 3 in
